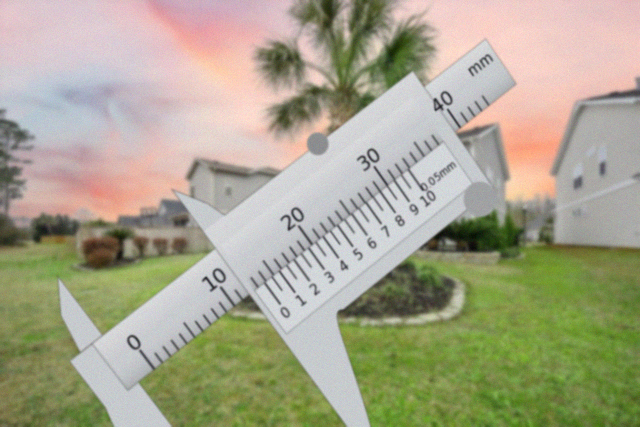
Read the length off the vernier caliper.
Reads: 13.8 mm
